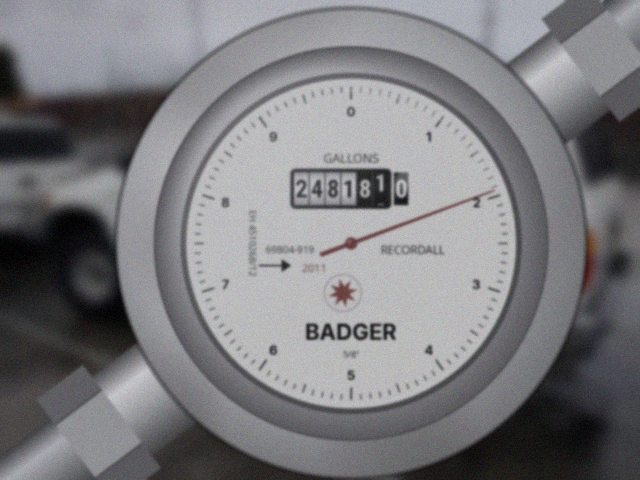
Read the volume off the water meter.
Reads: 2481811.9 gal
